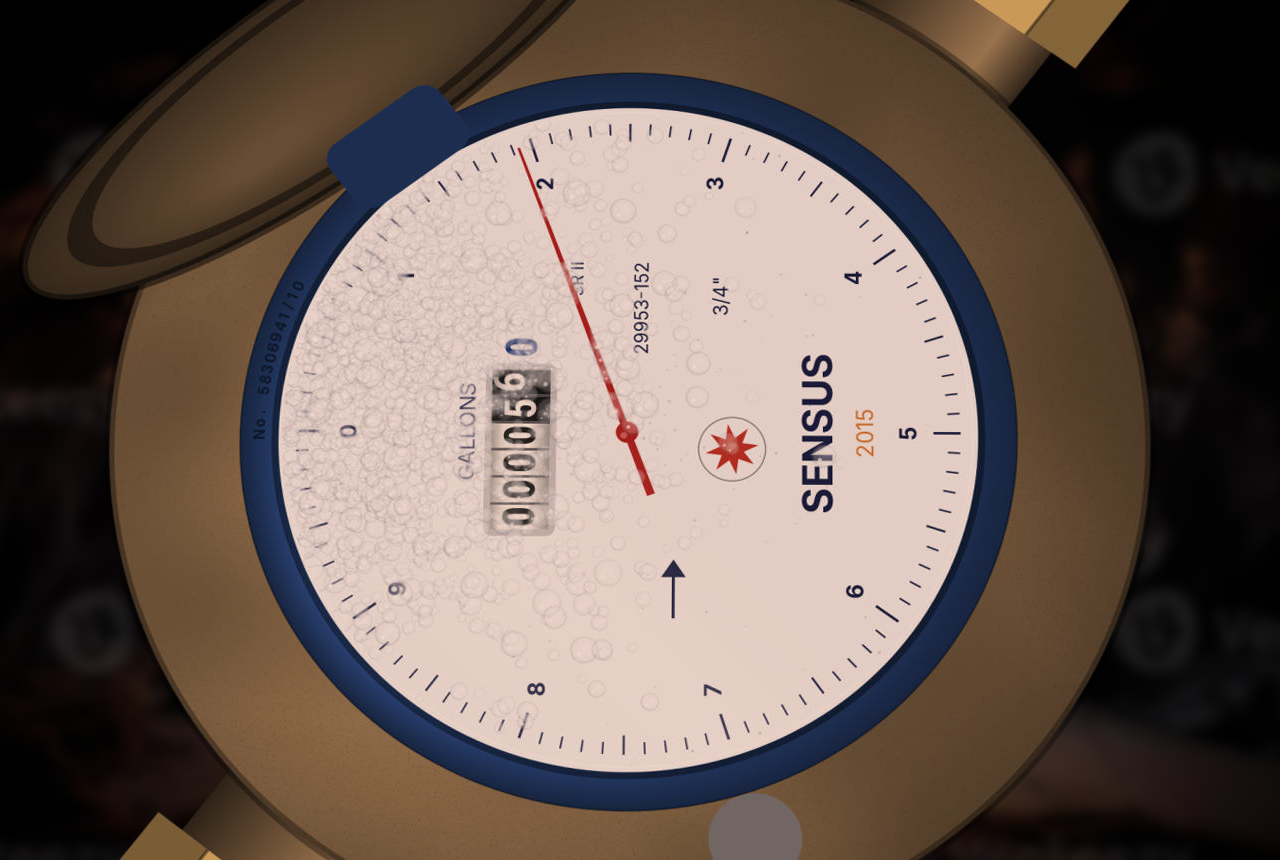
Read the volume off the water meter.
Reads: 561.9 gal
